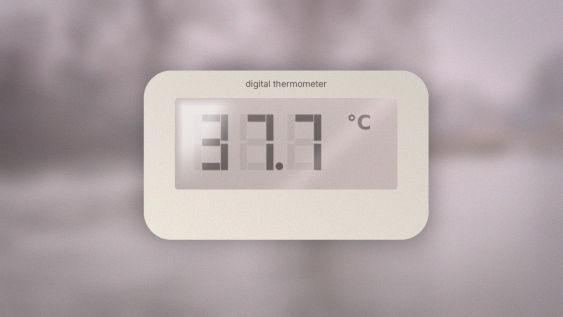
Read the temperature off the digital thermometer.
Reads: 37.7 °C
